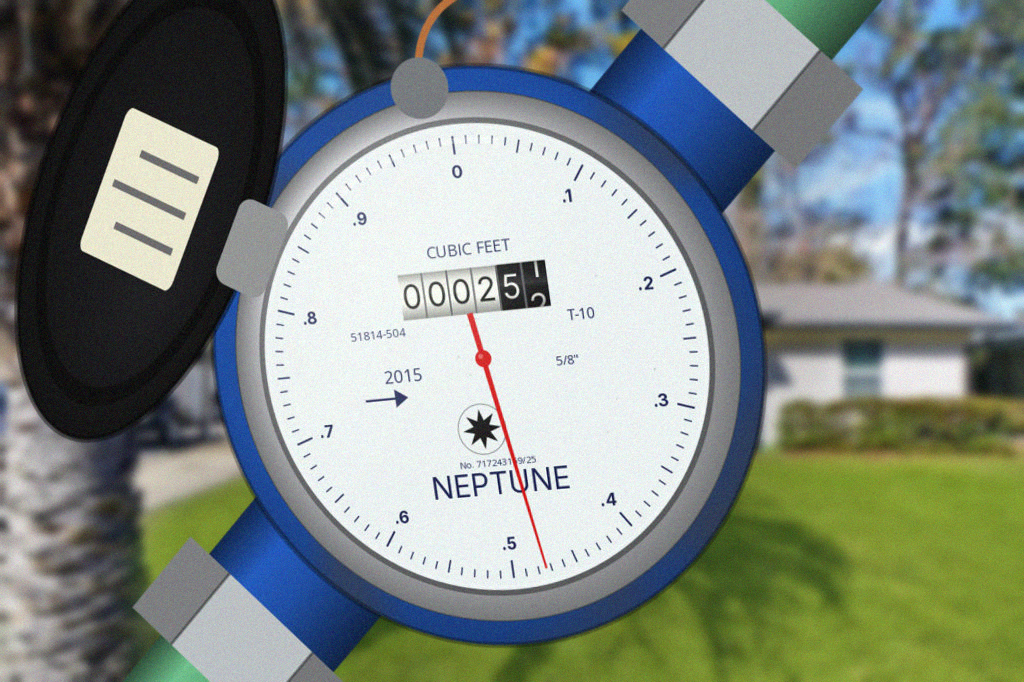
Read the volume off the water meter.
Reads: 251.47 ft³
